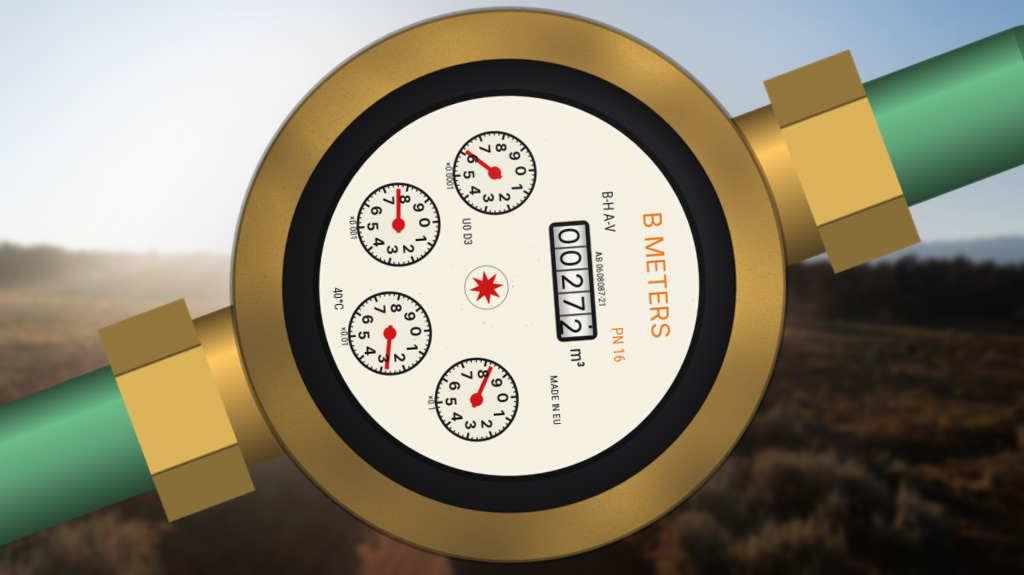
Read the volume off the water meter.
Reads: 271.8276 m³
